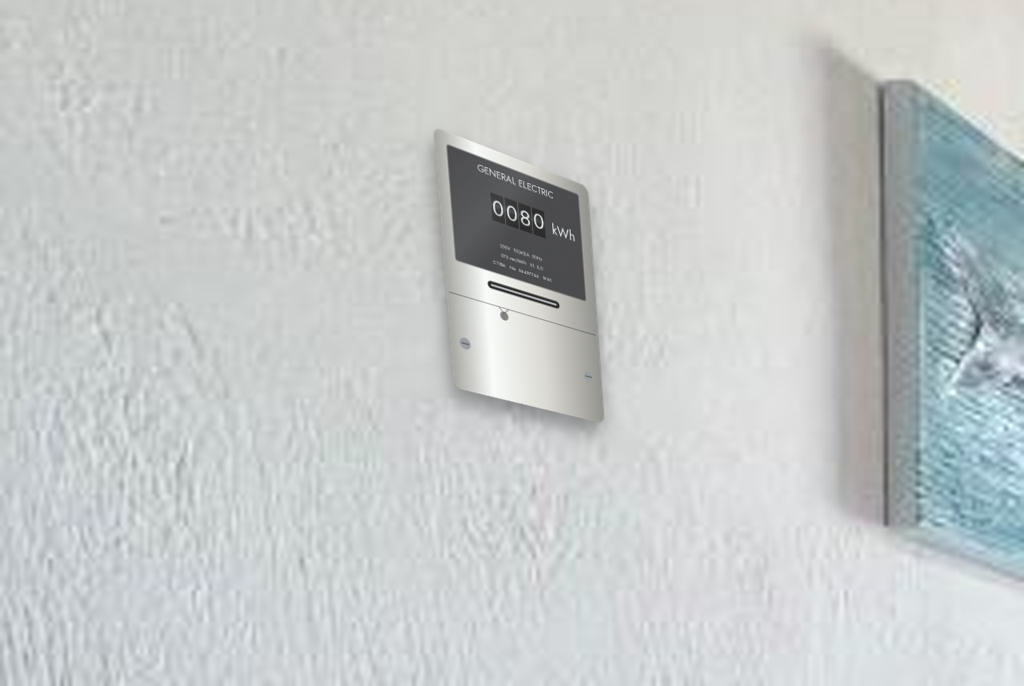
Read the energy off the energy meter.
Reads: 80 kWh
